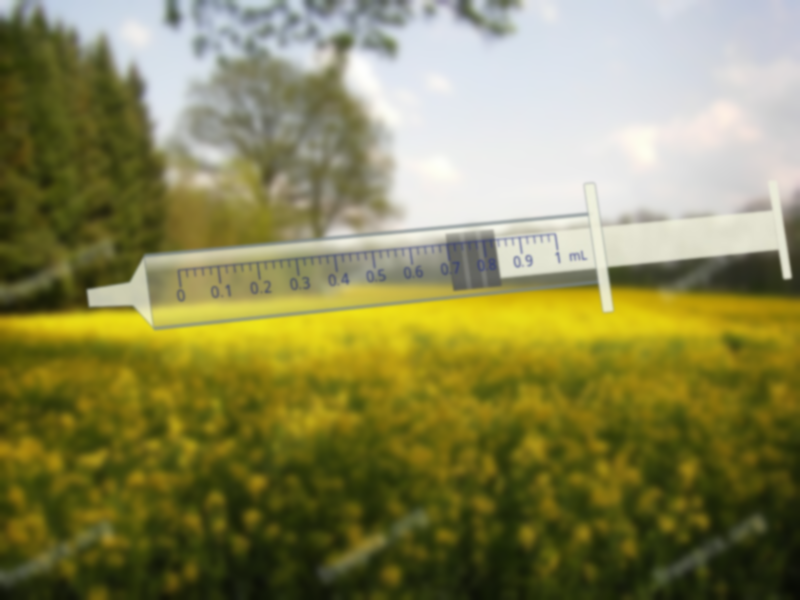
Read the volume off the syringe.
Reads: 0.7 mL
